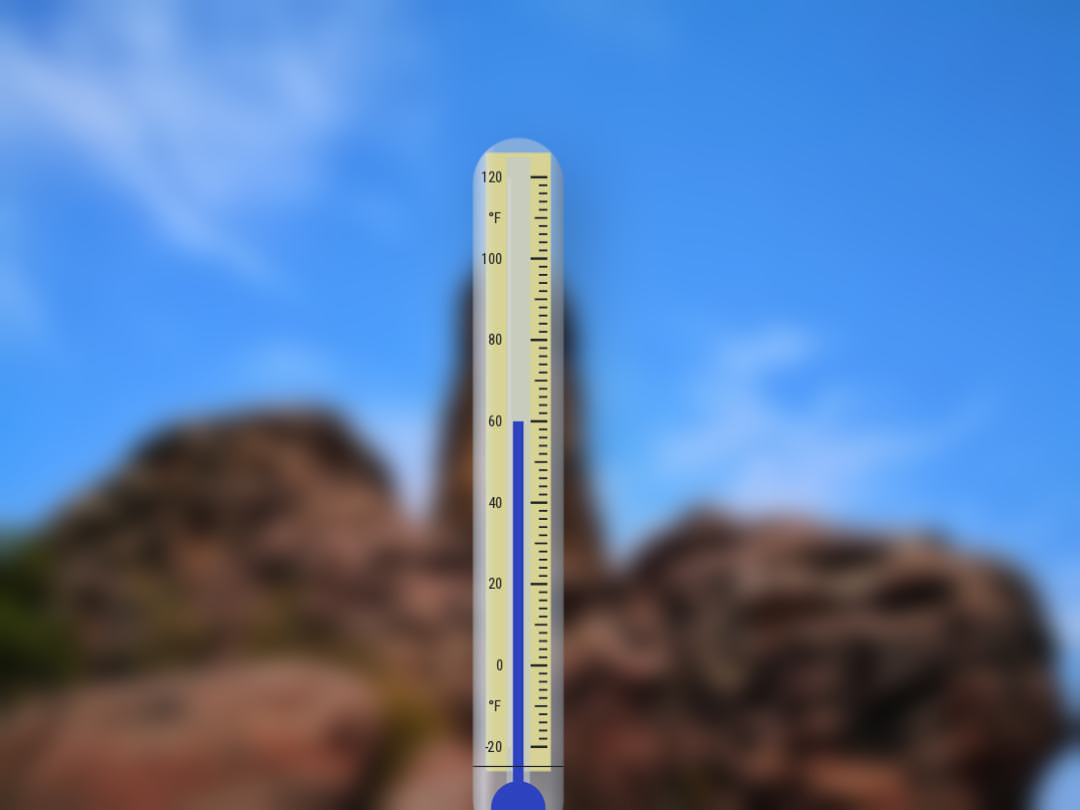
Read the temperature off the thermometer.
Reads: 60 °F
